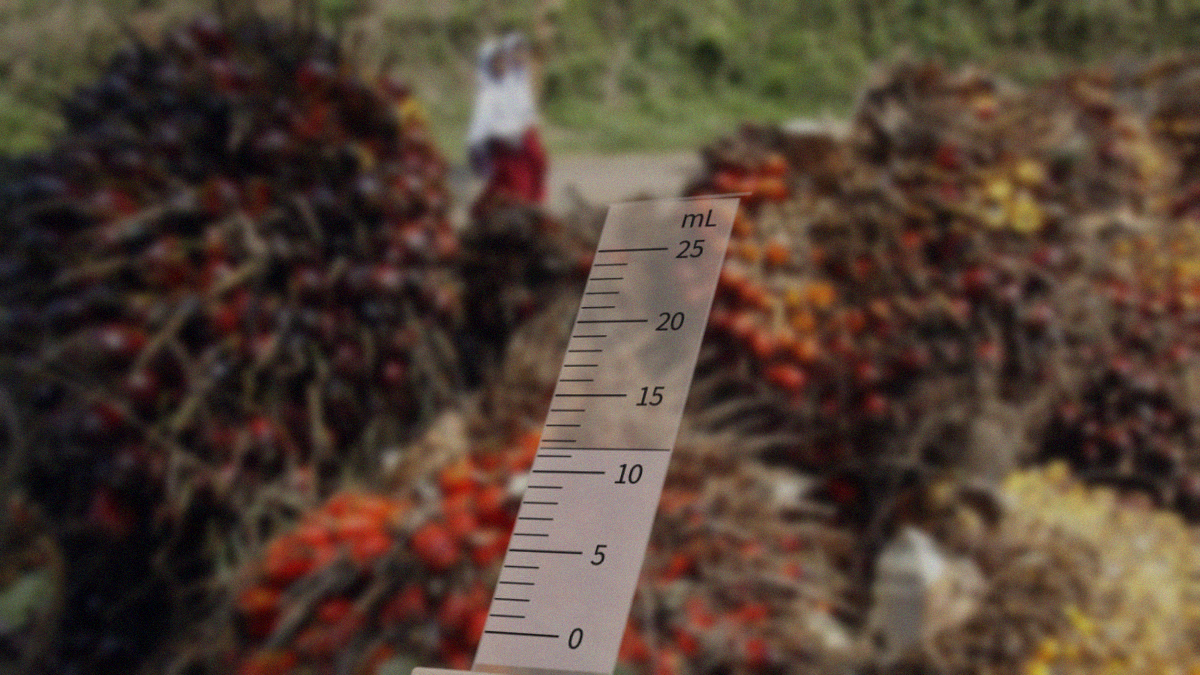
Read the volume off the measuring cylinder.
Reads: 11.5 mL
